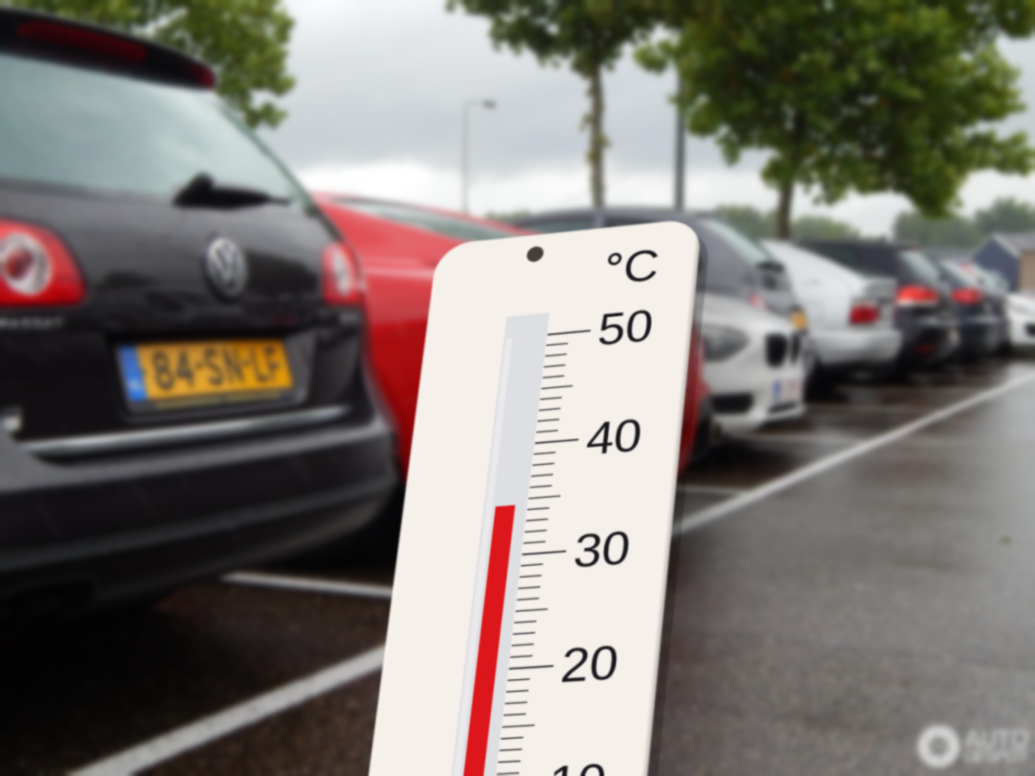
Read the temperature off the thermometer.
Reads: 34.5 °C
